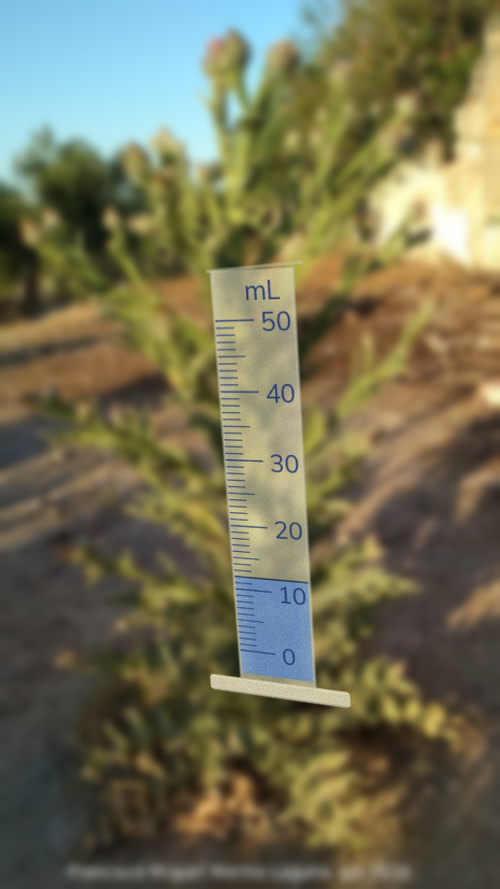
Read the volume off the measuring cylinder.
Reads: 12 mL
